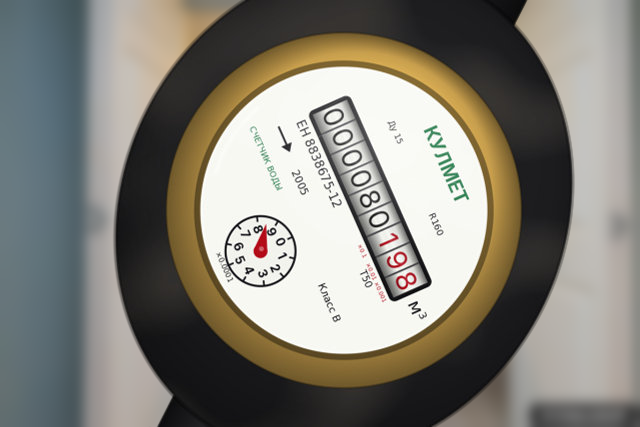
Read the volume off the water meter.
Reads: 80.1988 m³
